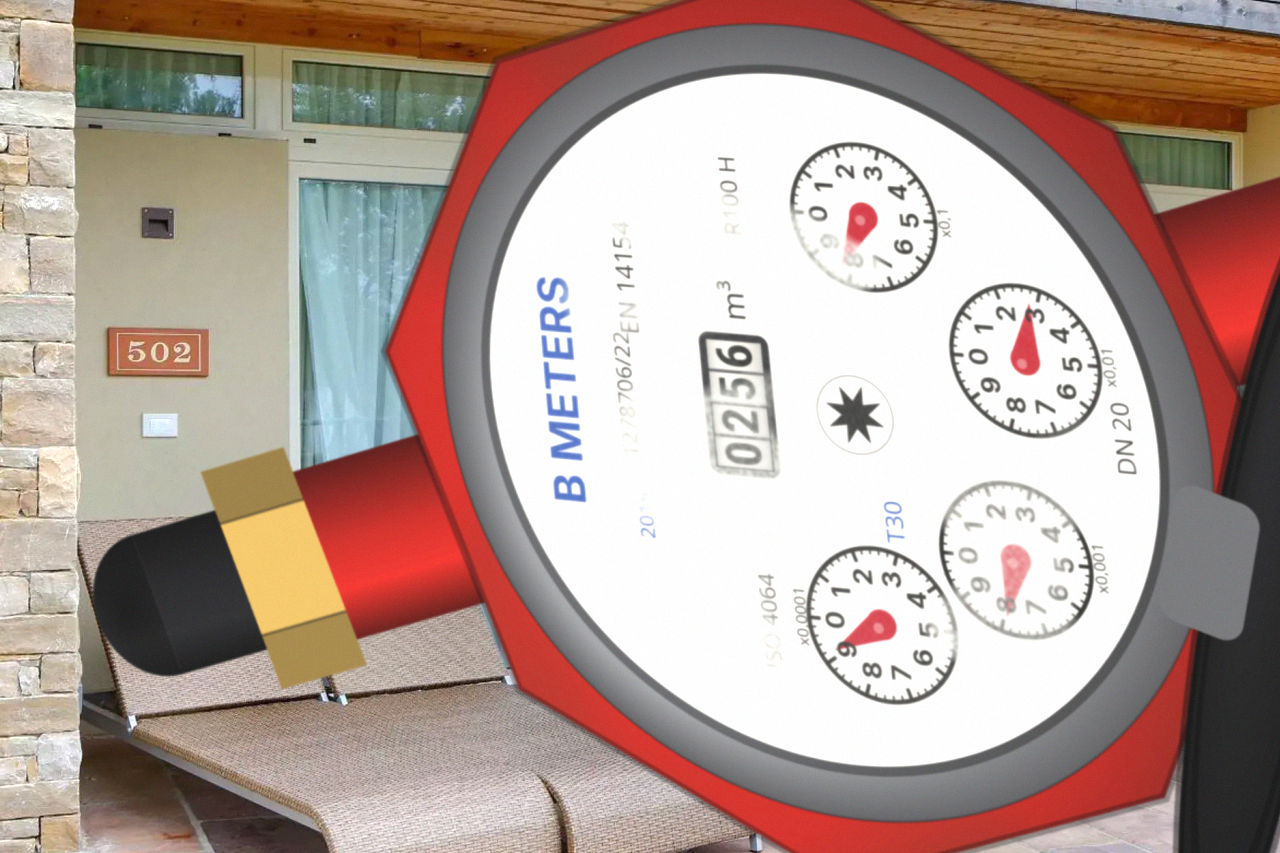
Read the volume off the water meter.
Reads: 256.8279 m³
